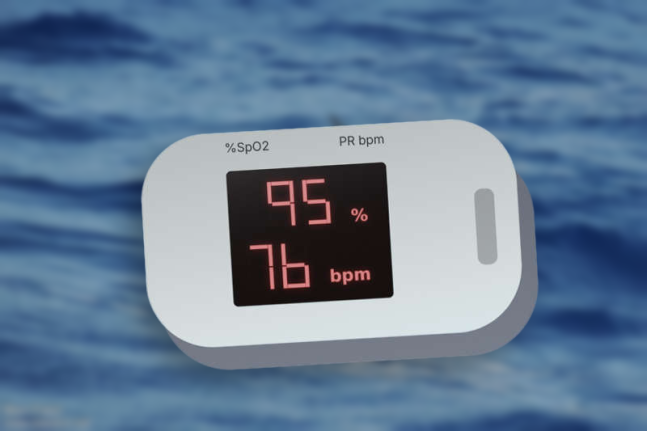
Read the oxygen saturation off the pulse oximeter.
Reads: 95 %
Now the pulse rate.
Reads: 76 bpm
